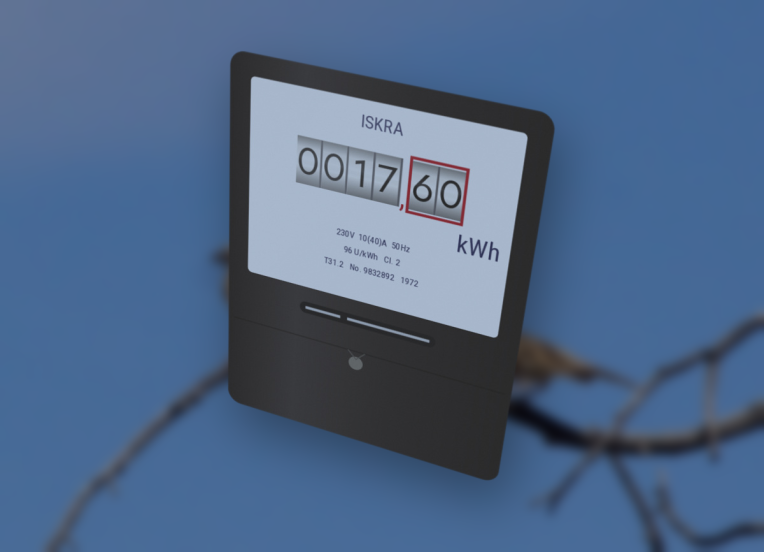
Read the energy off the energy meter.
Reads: 17.60 kWh
